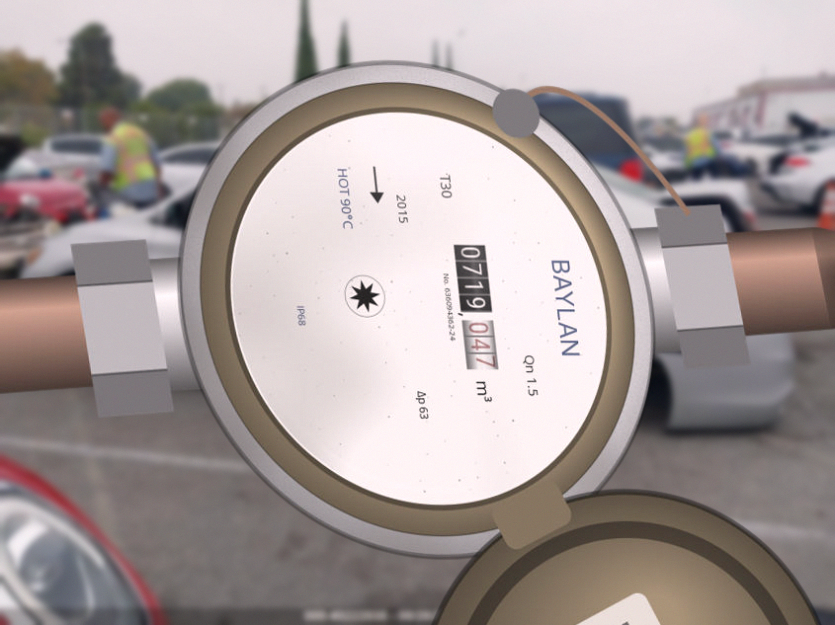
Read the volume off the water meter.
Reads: 719.047 m³
